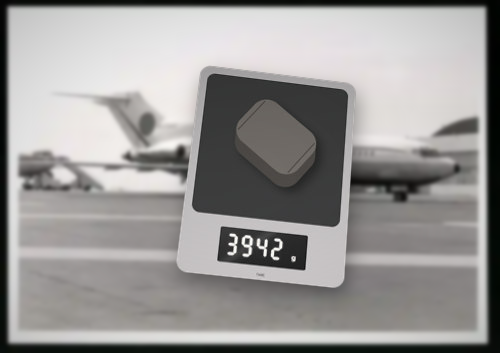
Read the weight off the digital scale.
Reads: 3942 g
